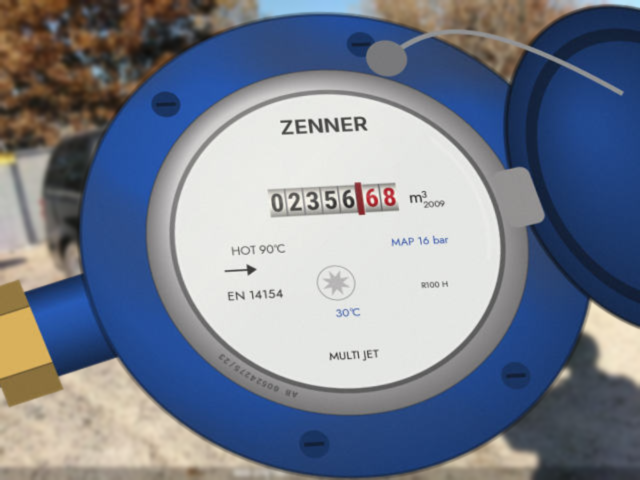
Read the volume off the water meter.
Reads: 2356.68 m³
